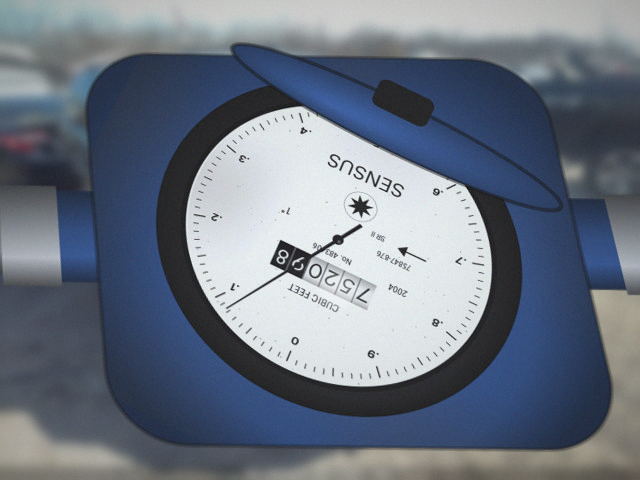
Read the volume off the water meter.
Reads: 752098.08 ft³
